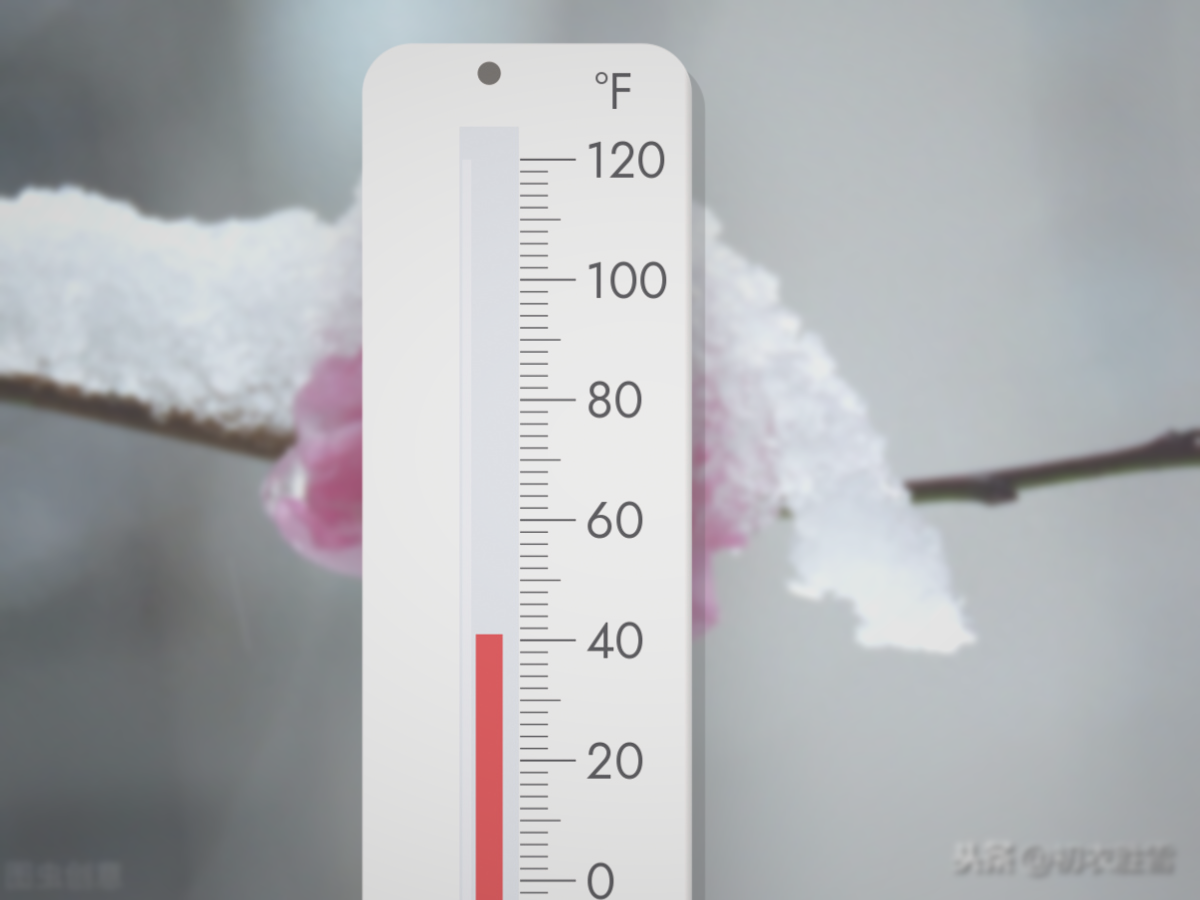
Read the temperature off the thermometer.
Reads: 41 °F
